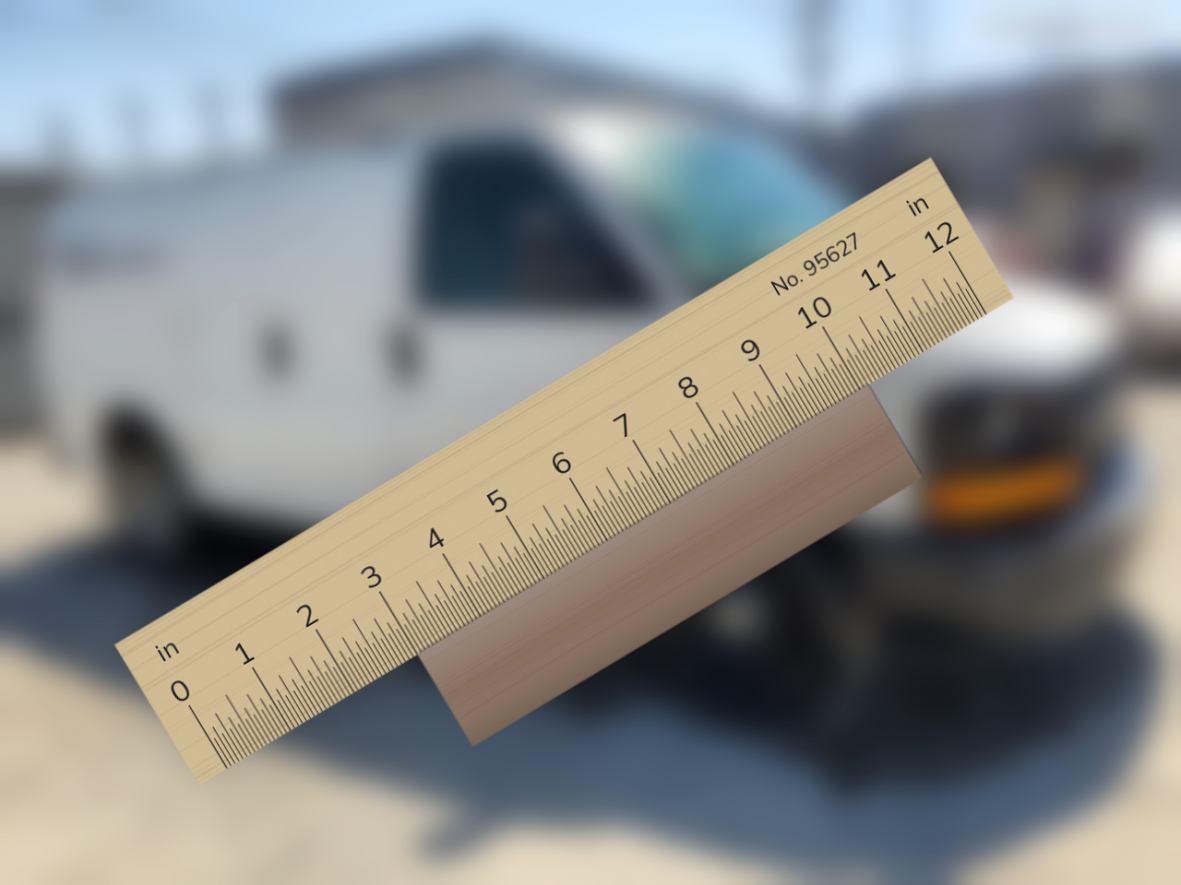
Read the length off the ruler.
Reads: 7.125 in
